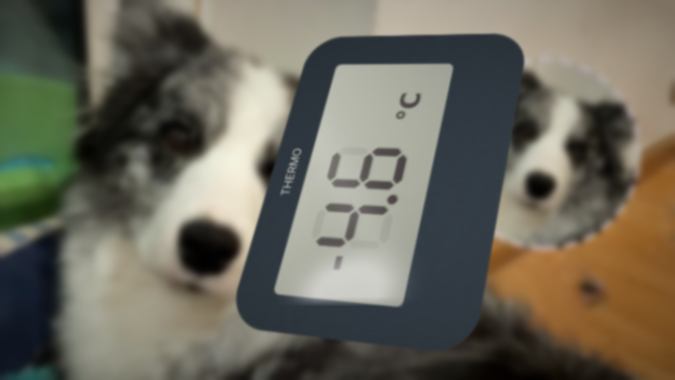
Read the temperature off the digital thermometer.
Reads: -4.6 °C
